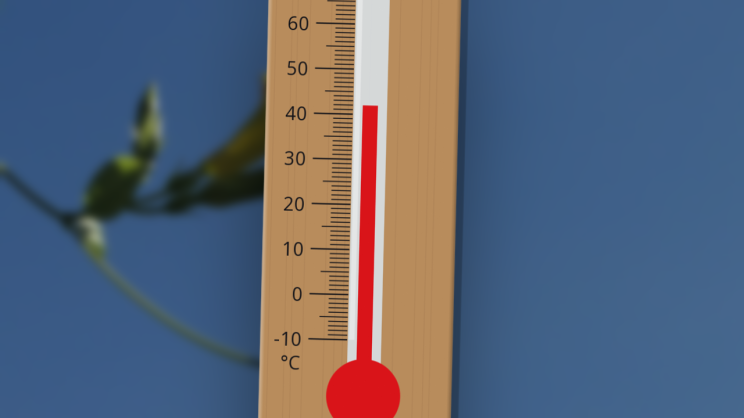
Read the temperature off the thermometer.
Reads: 42 °C
